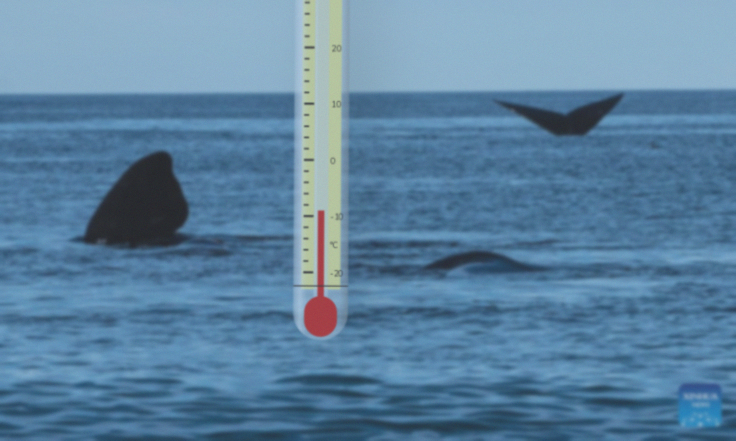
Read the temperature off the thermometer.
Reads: -9 °C
